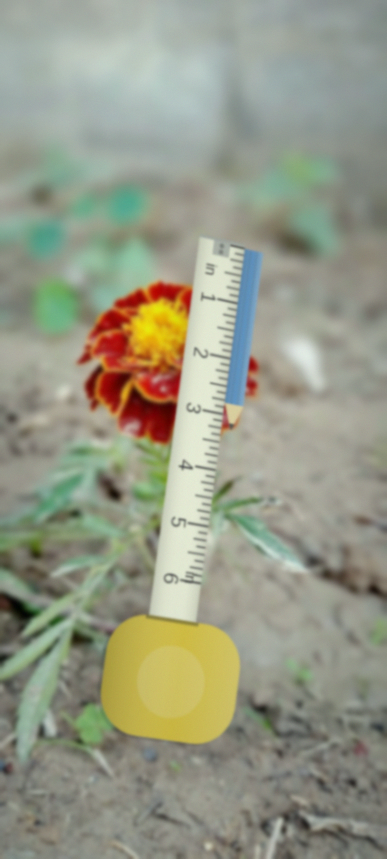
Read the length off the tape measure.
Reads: 3.25 in
